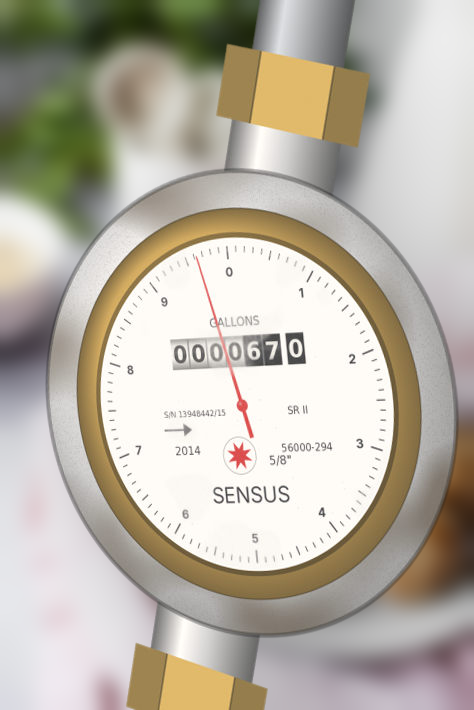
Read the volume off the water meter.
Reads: 669.6 gal
